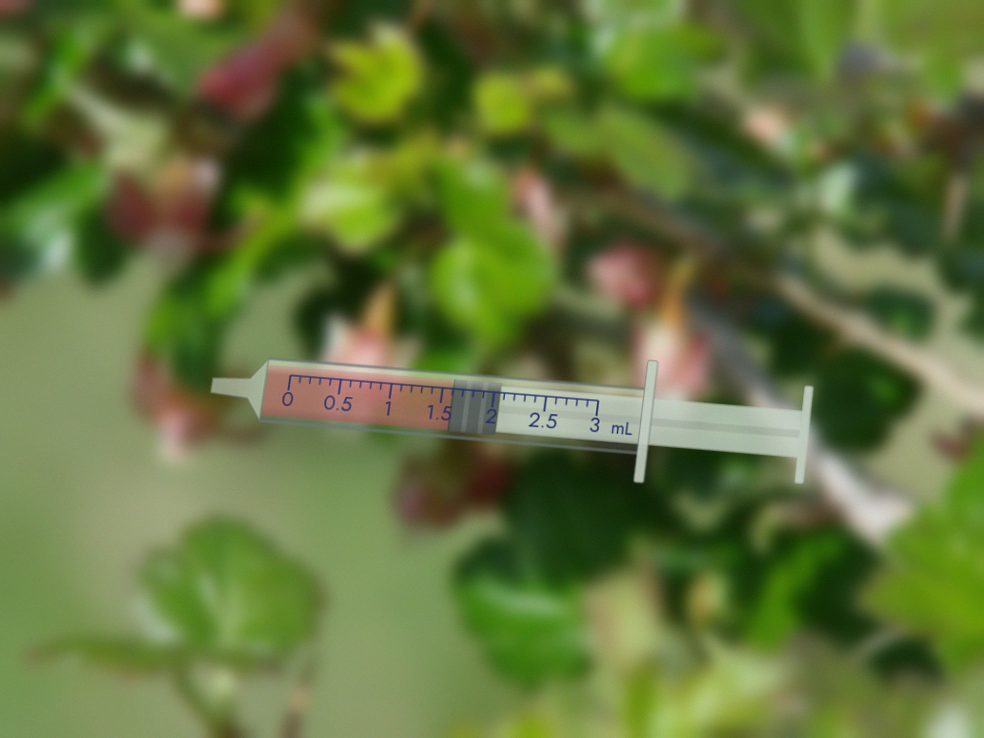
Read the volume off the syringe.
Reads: 1.6 mL
